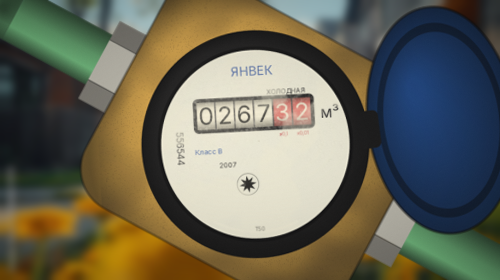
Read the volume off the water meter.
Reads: 267.32 m³
